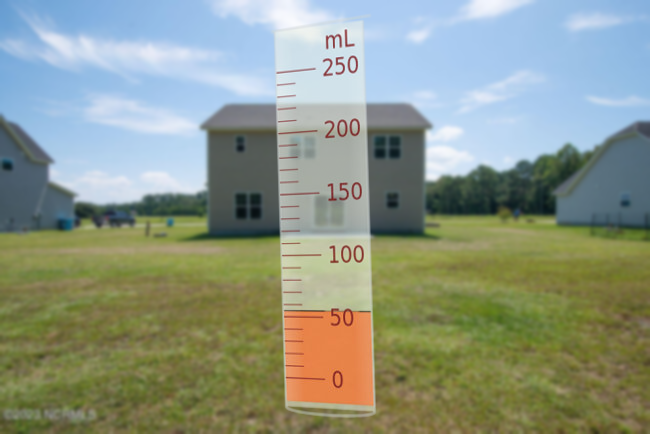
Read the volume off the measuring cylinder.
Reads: 55 mL
